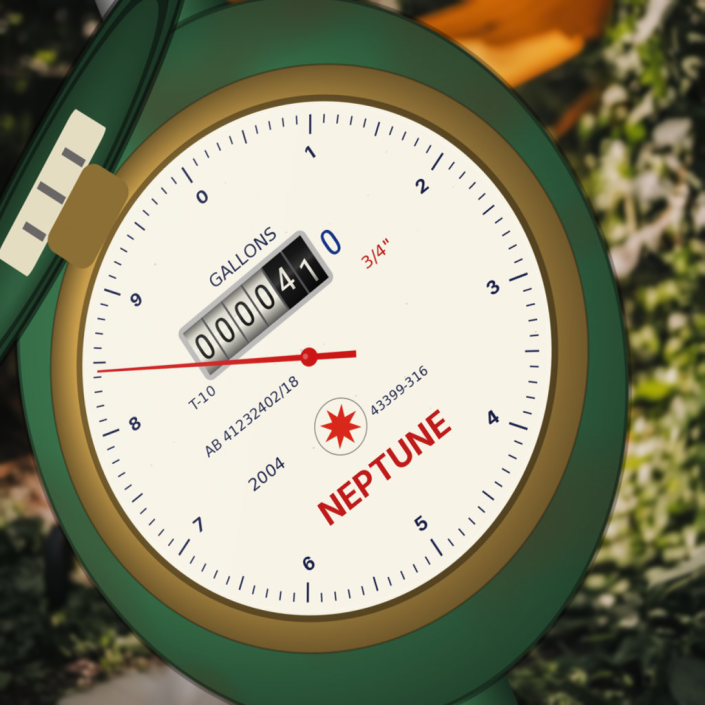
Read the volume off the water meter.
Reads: 408.4 gal
